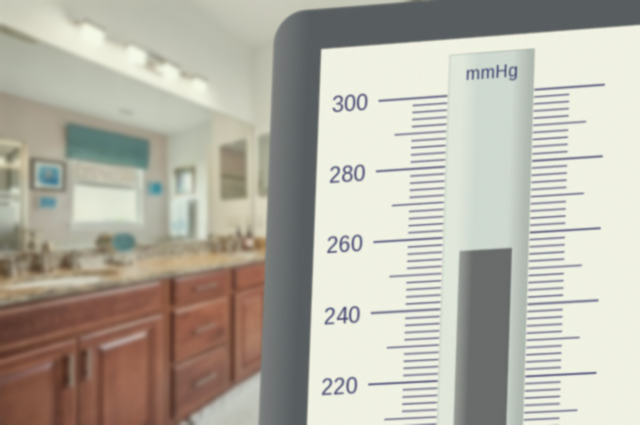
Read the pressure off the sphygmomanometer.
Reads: 256 mmHg
